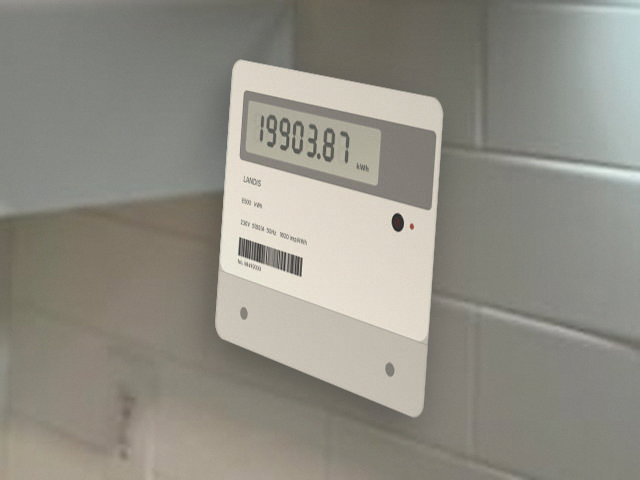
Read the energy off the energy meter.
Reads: 19903.87 kWh
